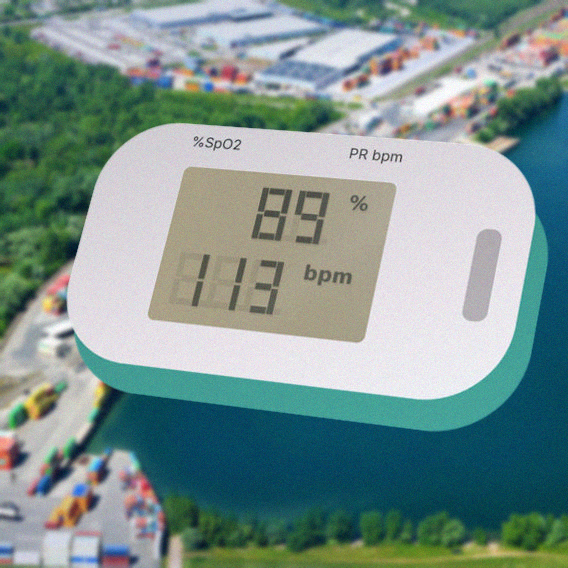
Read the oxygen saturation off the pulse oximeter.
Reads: 89 %
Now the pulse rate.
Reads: 113 bpm
